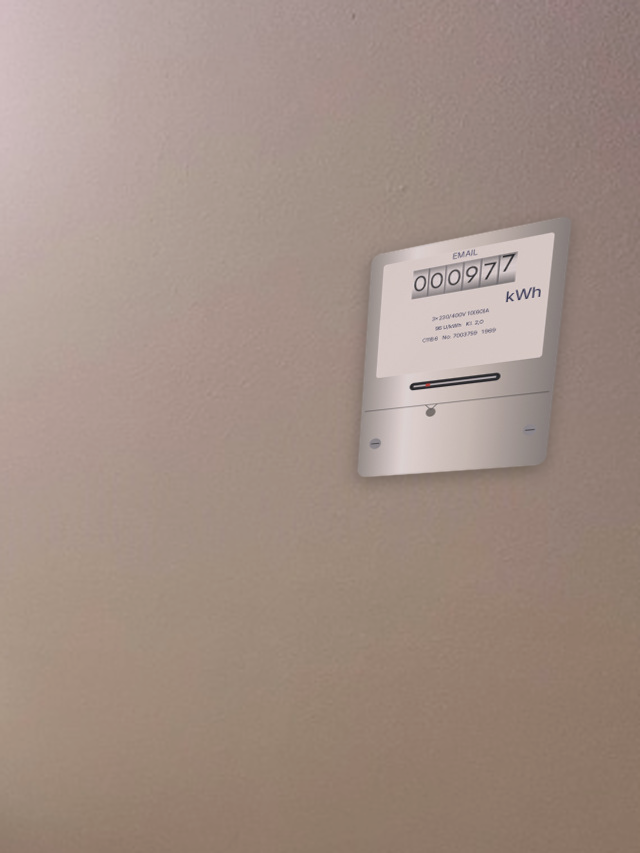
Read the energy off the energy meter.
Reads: 977 kWh
